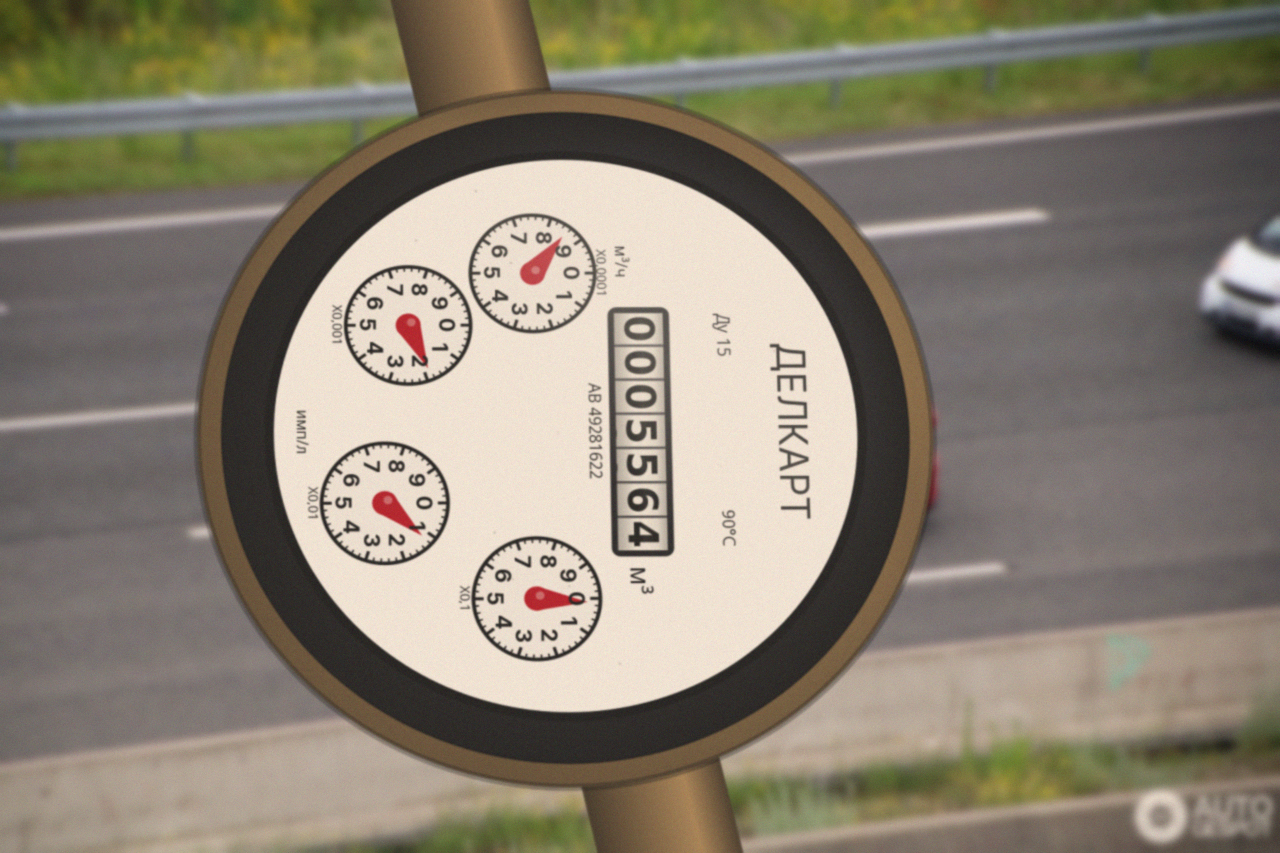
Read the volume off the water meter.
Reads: 5564.0118 m³
